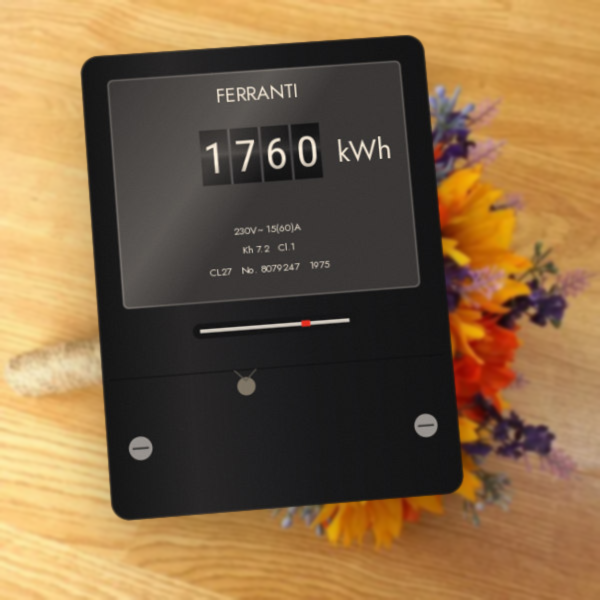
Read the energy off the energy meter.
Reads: 1760 kWh
